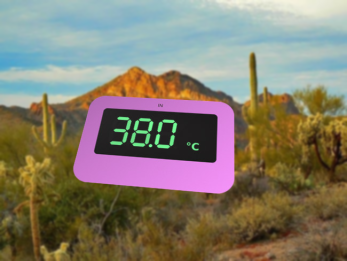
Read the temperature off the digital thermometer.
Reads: 38.0 °C
